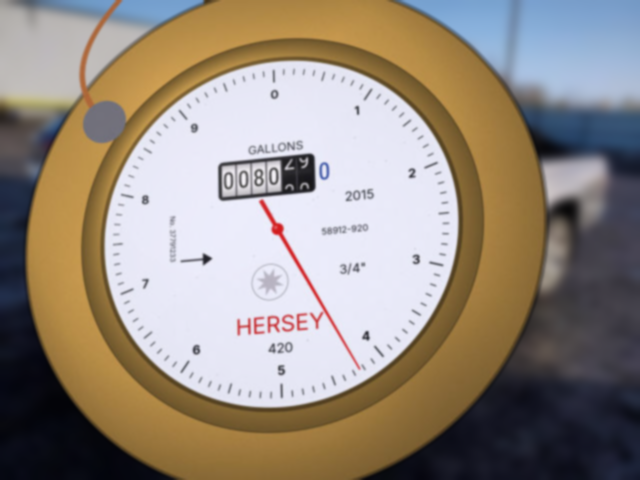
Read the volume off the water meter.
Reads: 80294.2 gal
